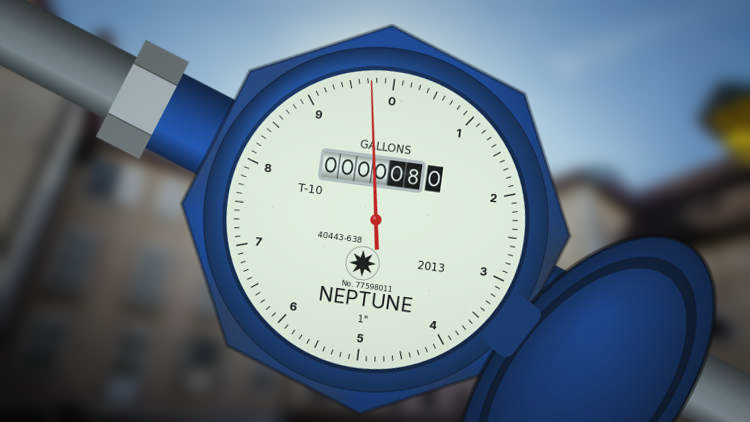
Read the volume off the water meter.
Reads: 79.7 gal
